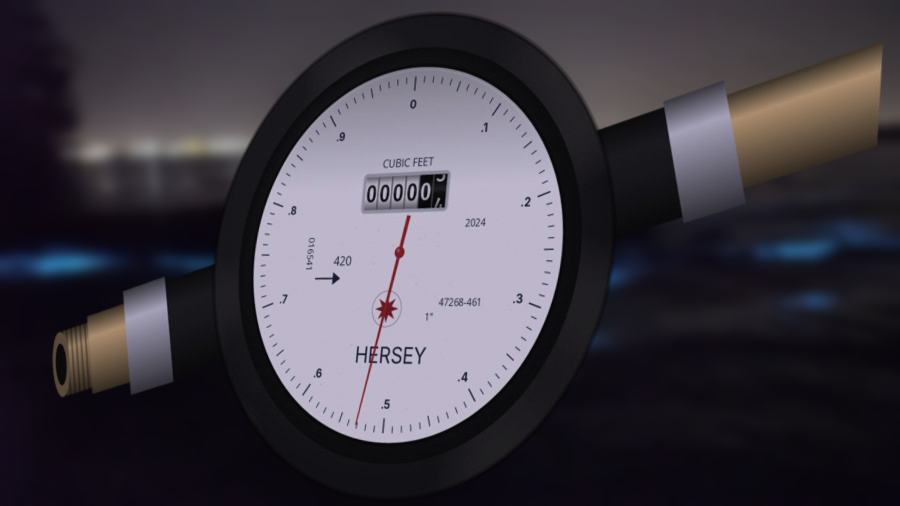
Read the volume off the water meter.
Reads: 3.53 ft³
